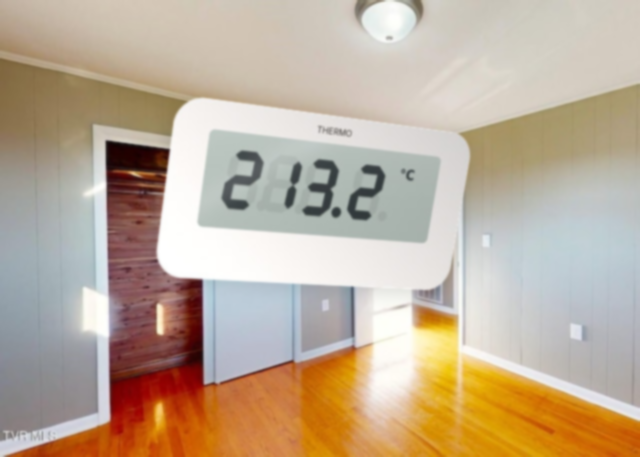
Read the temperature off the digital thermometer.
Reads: 213.2 °C
